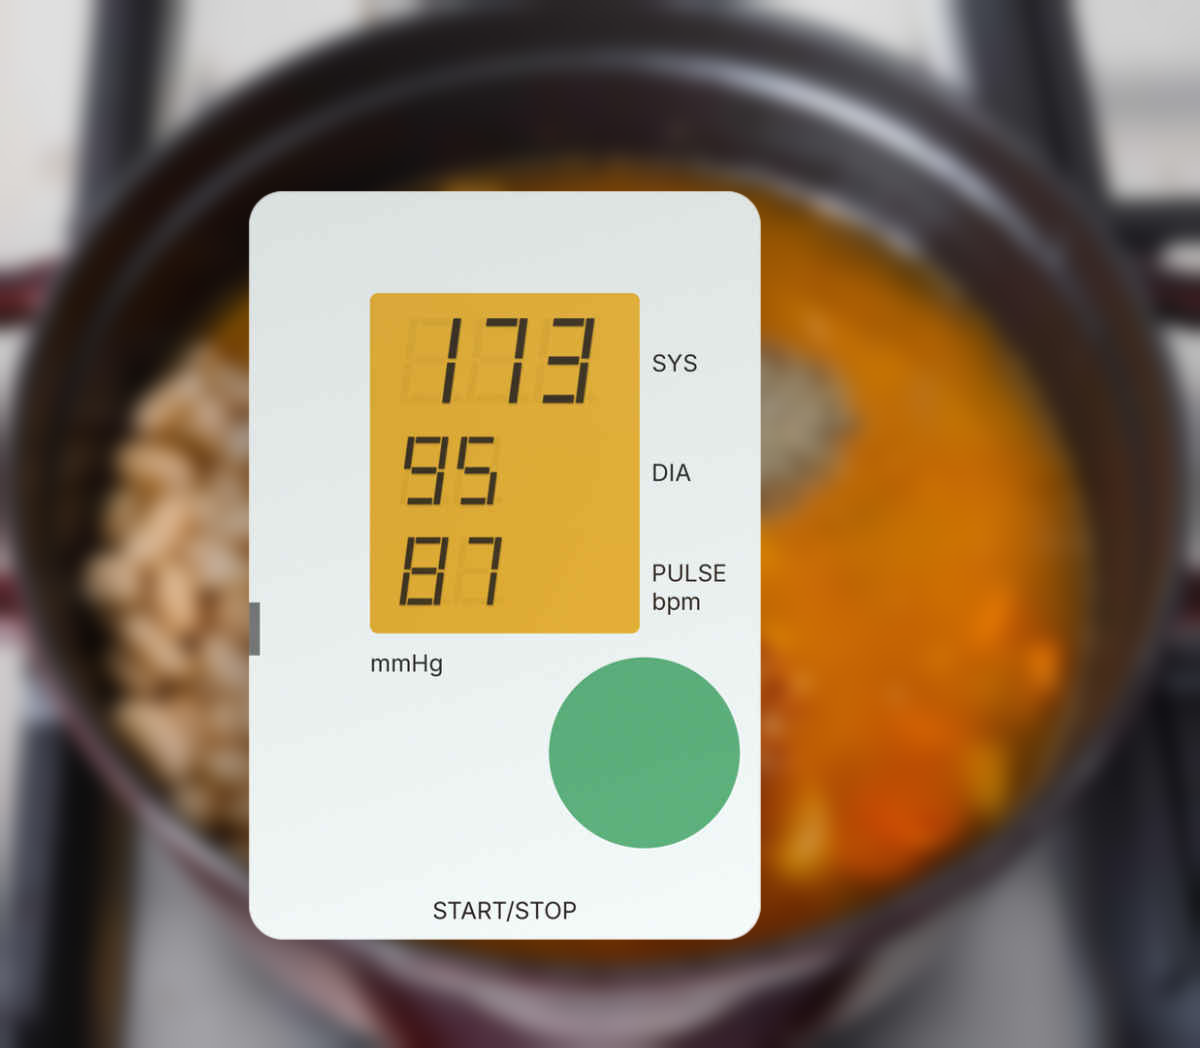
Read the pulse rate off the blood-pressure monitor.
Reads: 87 bpm
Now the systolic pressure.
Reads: 173 mmHg
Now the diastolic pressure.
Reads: 95 mmHg
